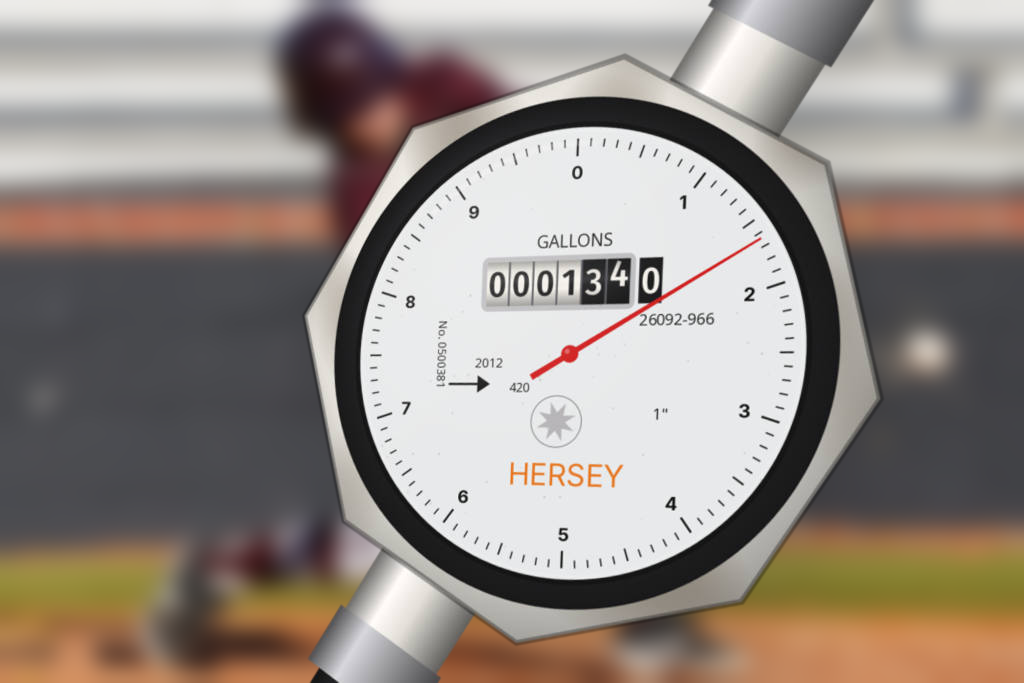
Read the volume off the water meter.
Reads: 1341.6 gal
